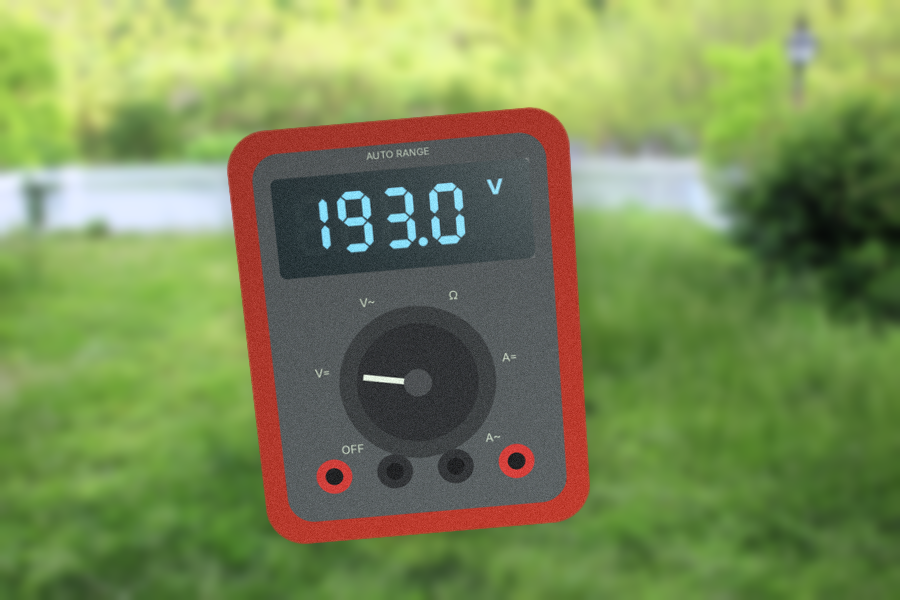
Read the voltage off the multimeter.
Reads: 193.0 V
